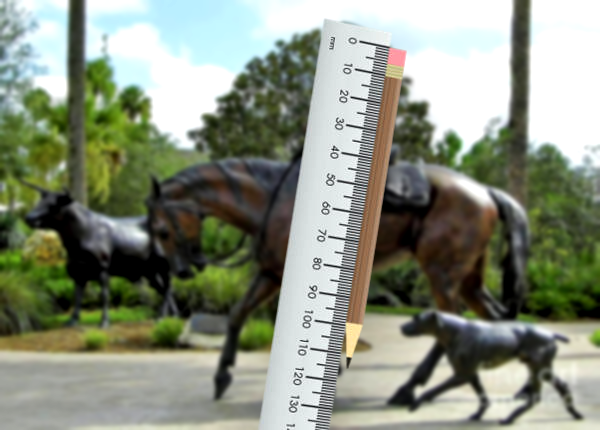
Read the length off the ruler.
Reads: 115 mm
